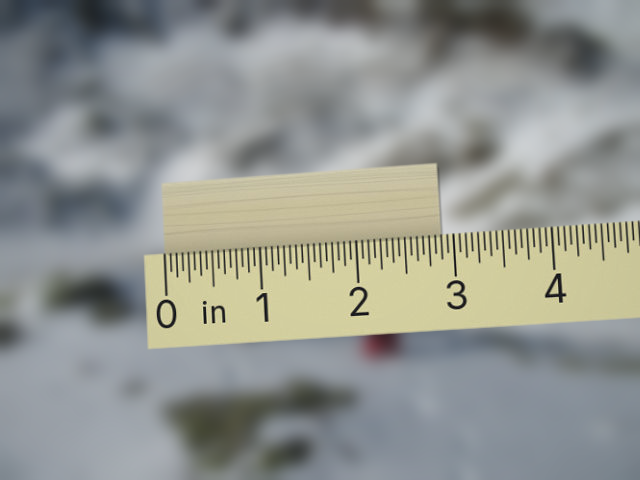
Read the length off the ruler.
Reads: 2.875 in
